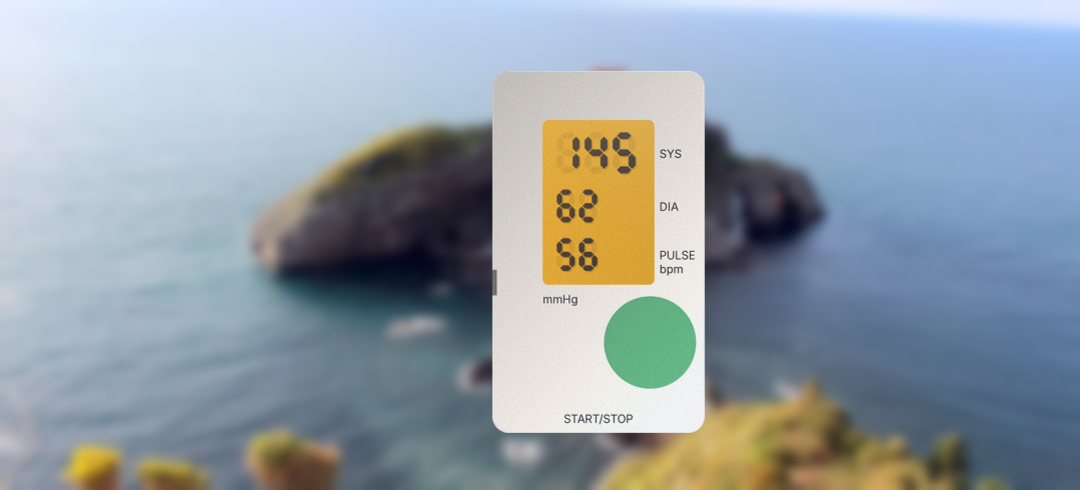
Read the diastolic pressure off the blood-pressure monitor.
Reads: 62 mmHg
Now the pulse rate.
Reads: 56 bpm
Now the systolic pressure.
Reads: 145 mmHg
